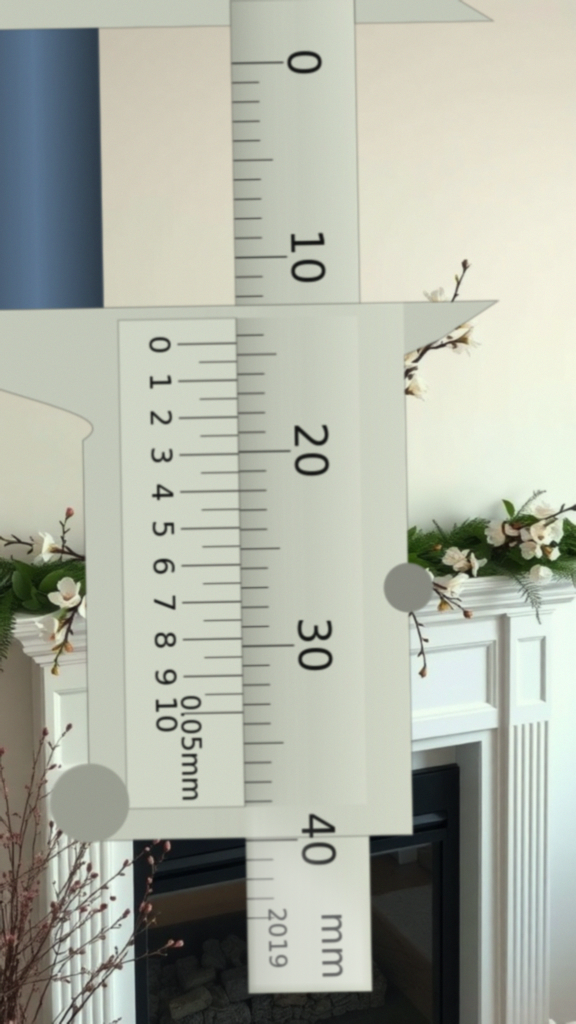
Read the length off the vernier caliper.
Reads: 14.4 mm
